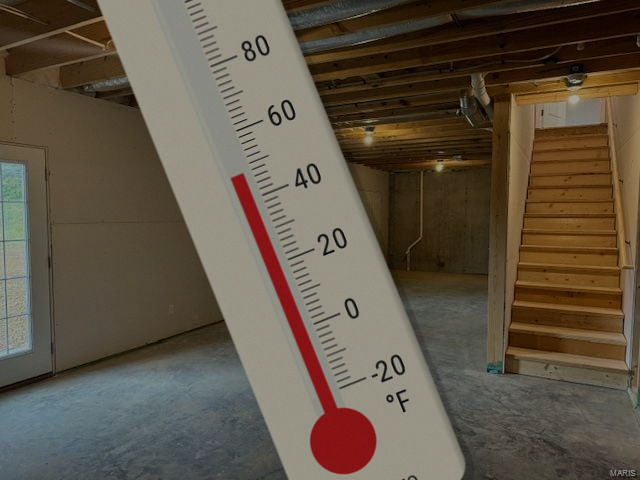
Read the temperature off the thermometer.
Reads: 48 °F
